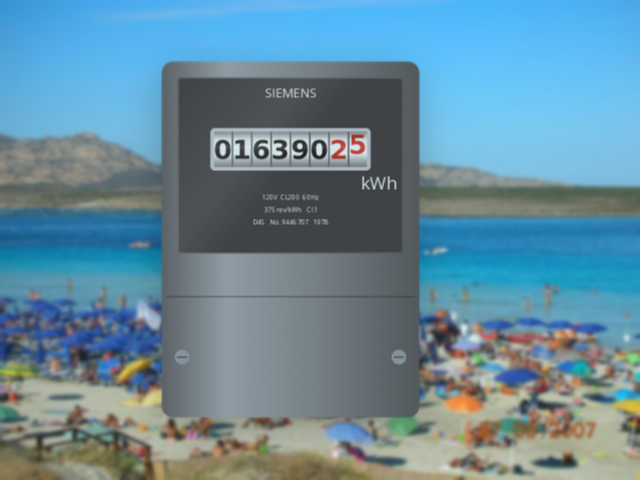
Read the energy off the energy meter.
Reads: 16390.25 kWh
